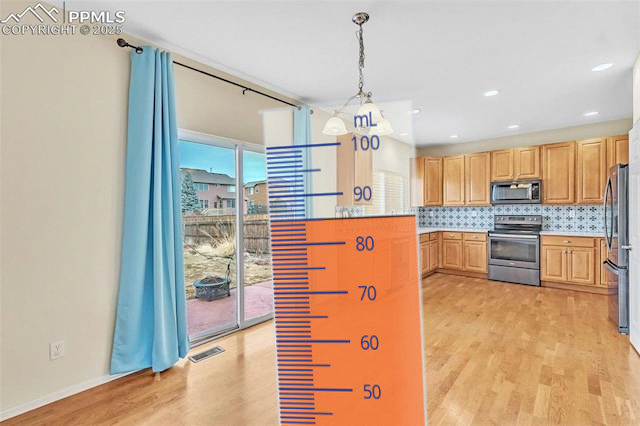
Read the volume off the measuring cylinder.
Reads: 85 mL
